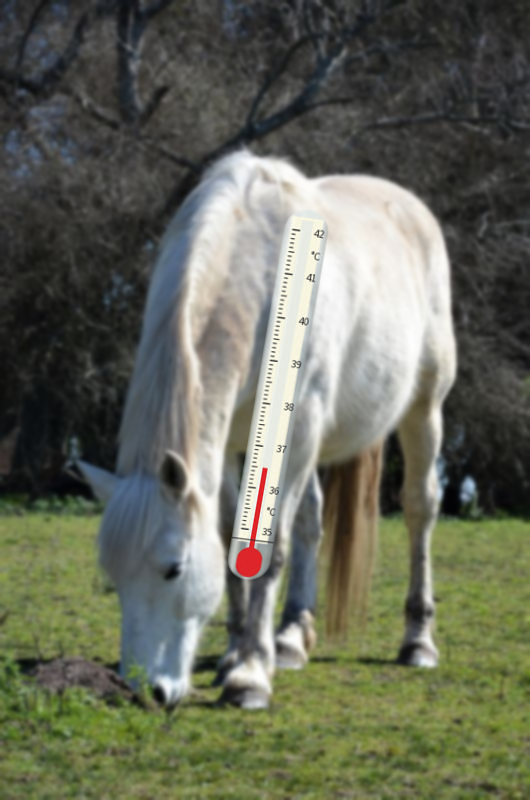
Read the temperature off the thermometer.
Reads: 36.5 °C
